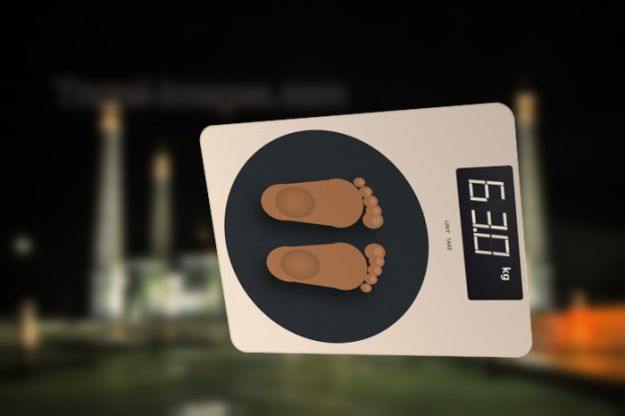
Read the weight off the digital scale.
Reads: 63.0 kg
